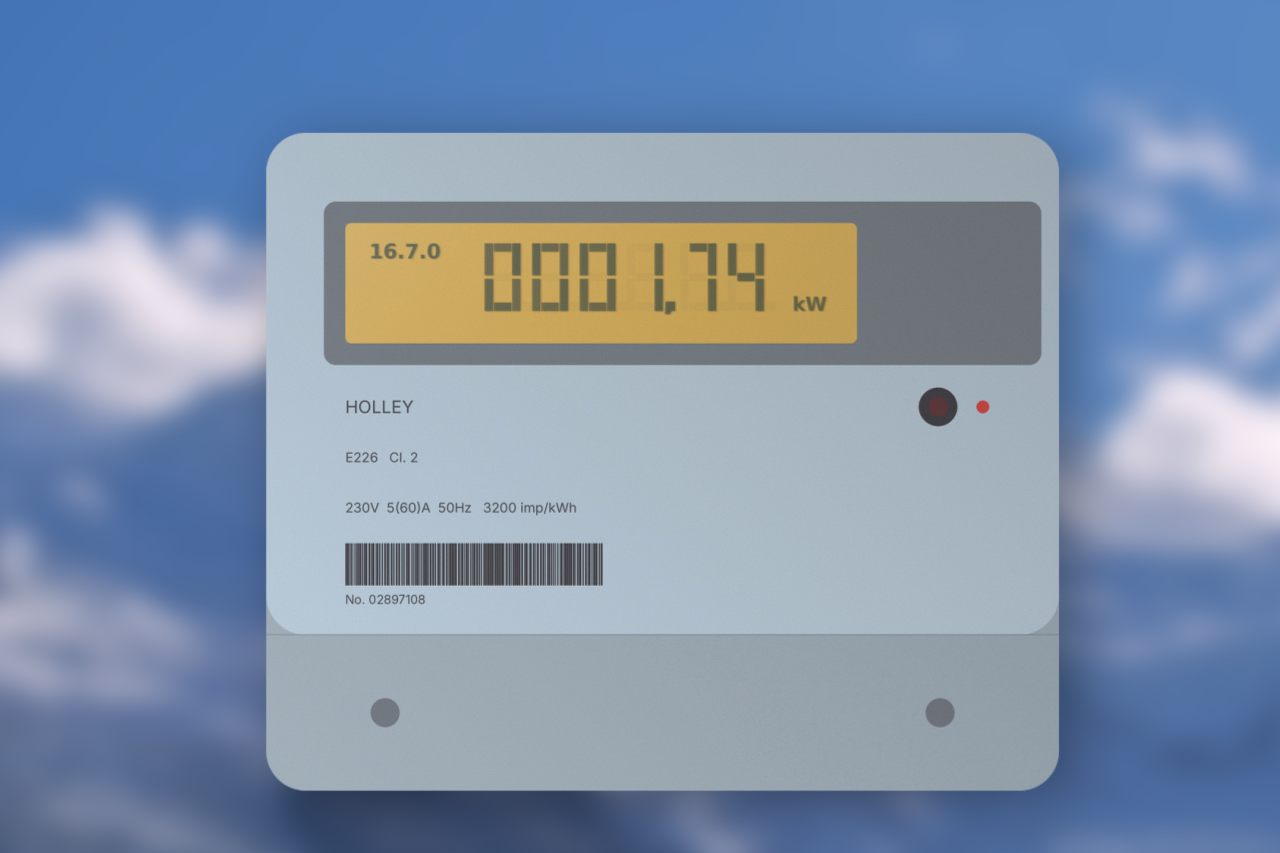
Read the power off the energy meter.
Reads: 1.74 kW
